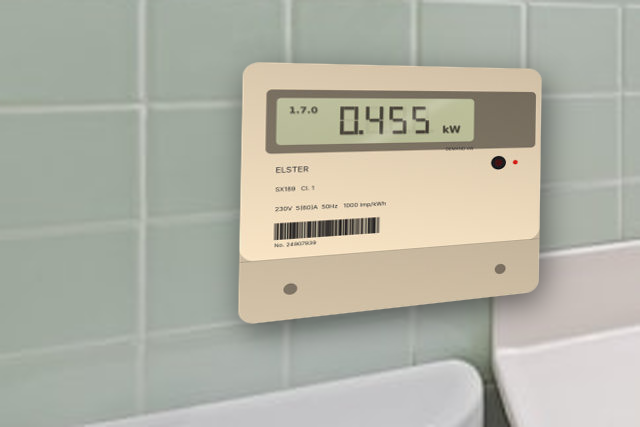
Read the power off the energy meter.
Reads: 0.455 kW
